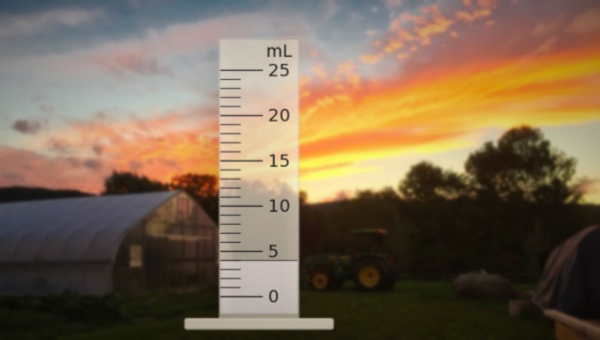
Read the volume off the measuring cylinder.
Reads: 4 mL
